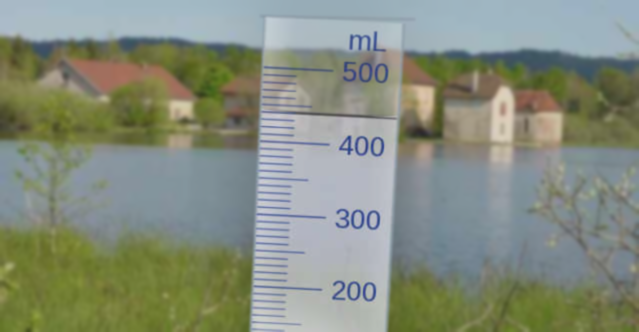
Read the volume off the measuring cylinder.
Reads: 440 mL
